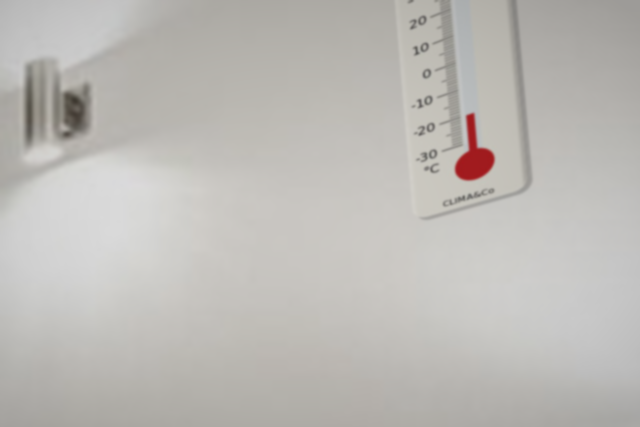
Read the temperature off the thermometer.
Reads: -20 °C
